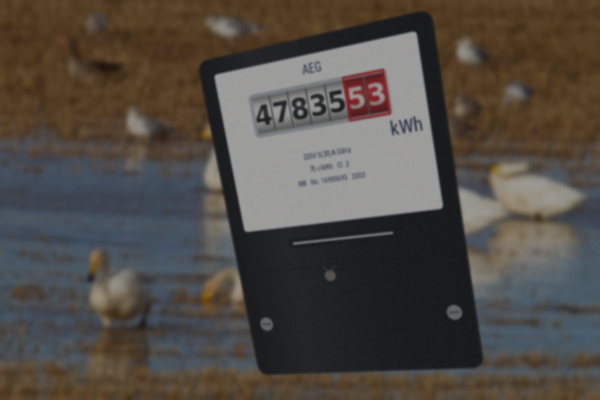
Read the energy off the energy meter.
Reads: 47835.53 kWh
